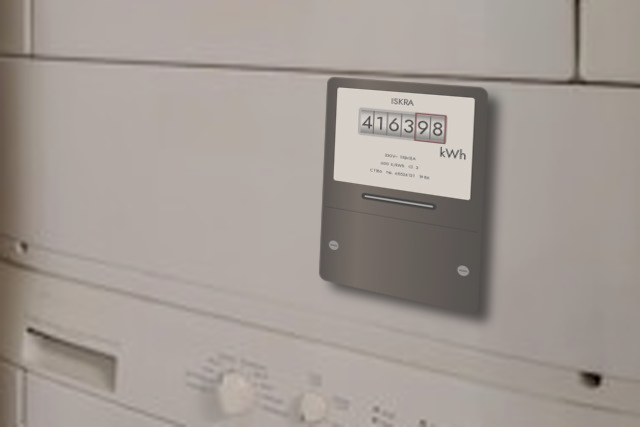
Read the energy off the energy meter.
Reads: 4163.98 kWh
